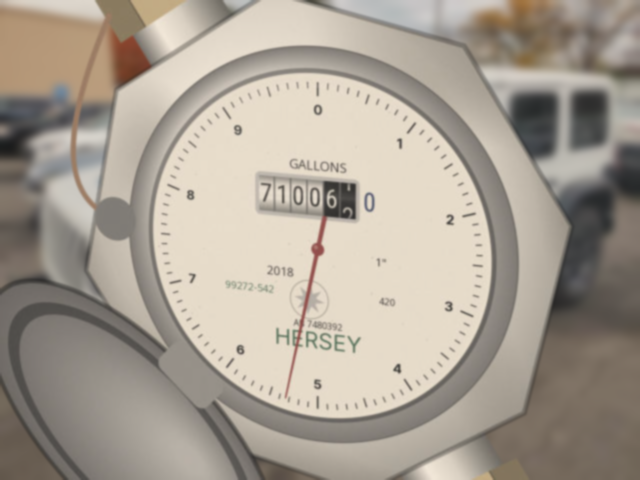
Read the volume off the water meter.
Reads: 7100615.3 gal
